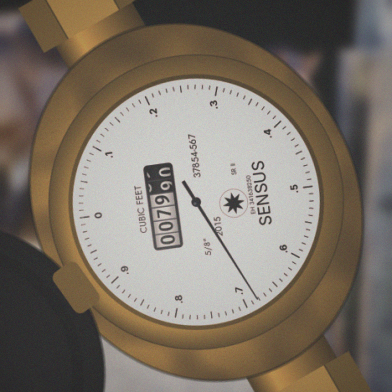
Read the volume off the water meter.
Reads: 7989.68 ft³
